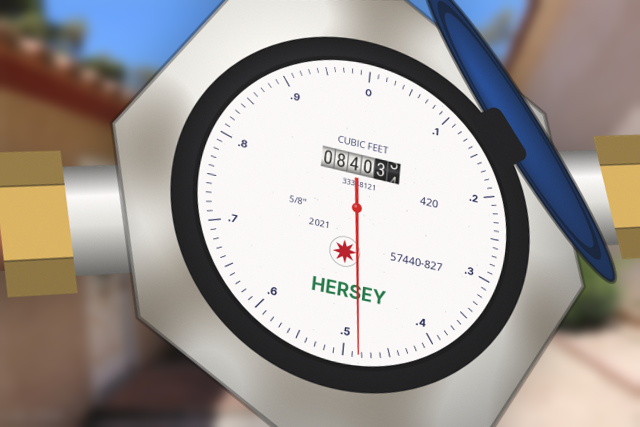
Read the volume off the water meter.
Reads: 84033.48 ft³
